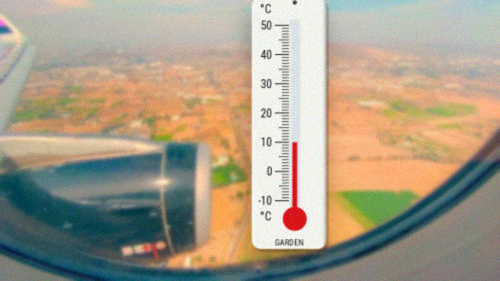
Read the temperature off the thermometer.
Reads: 10 °C
